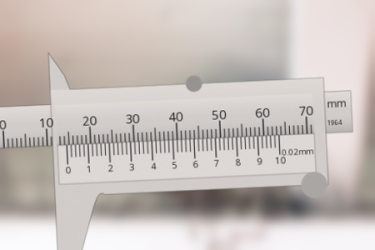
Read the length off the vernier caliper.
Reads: 14.5 mm
